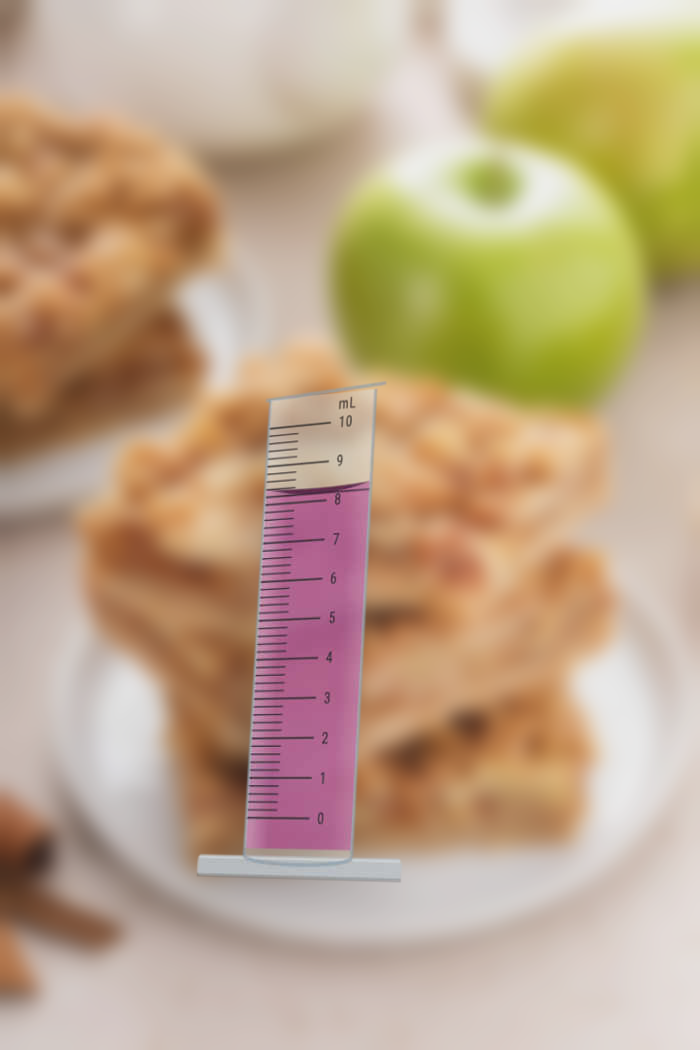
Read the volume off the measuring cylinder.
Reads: 8.2 mL
